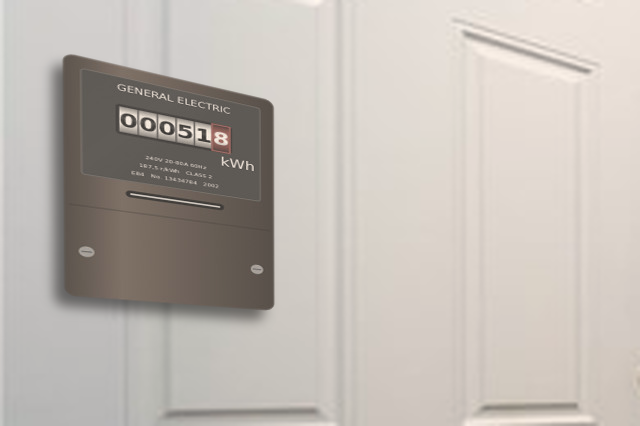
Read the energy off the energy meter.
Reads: 51.8 kWh
